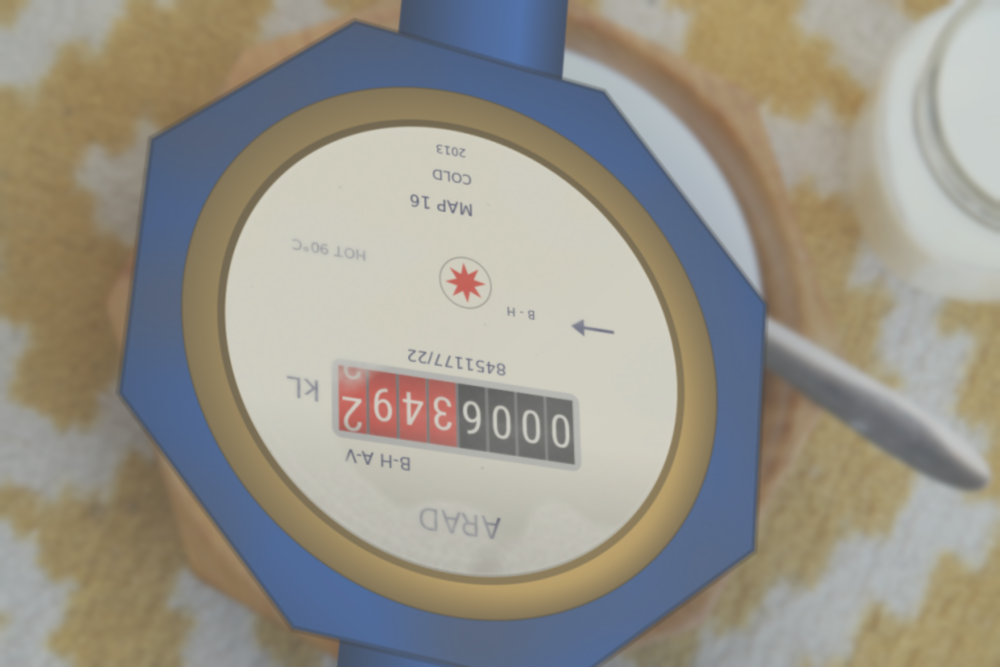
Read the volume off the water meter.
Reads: 6.3492 kL
